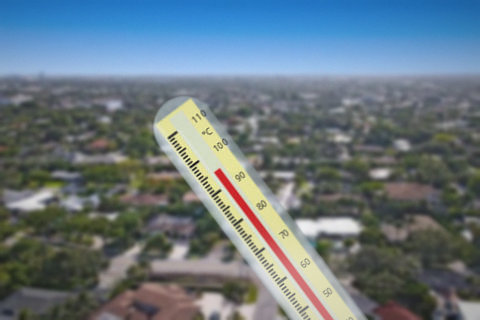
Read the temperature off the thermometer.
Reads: 95 °C
